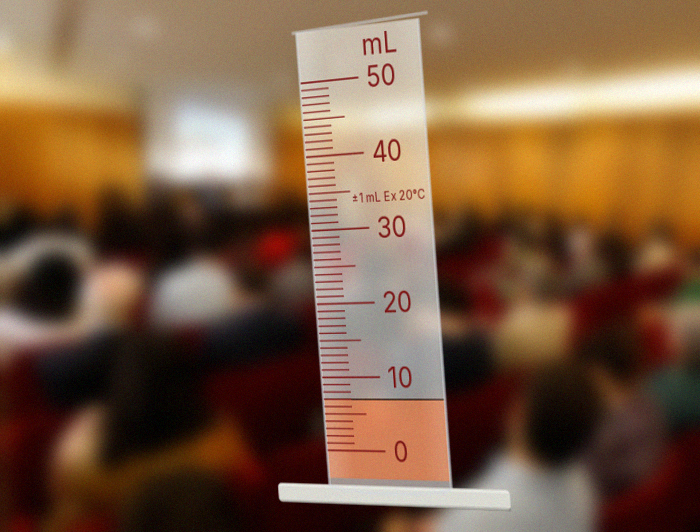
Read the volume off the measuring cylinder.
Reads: 7 mL
